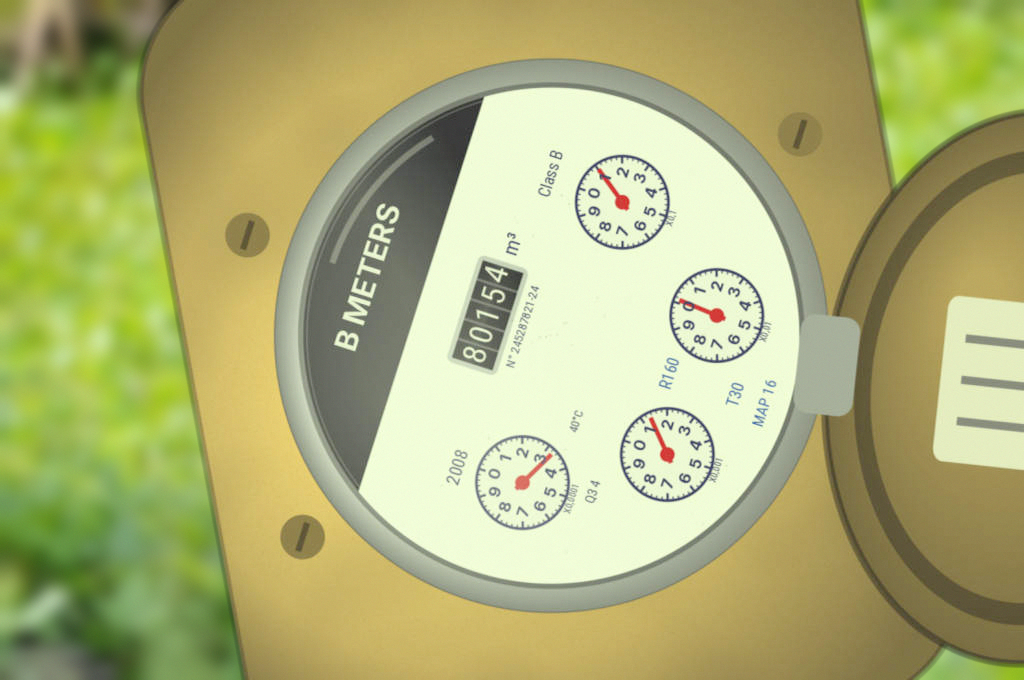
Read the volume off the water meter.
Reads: 80154.1013 m³
